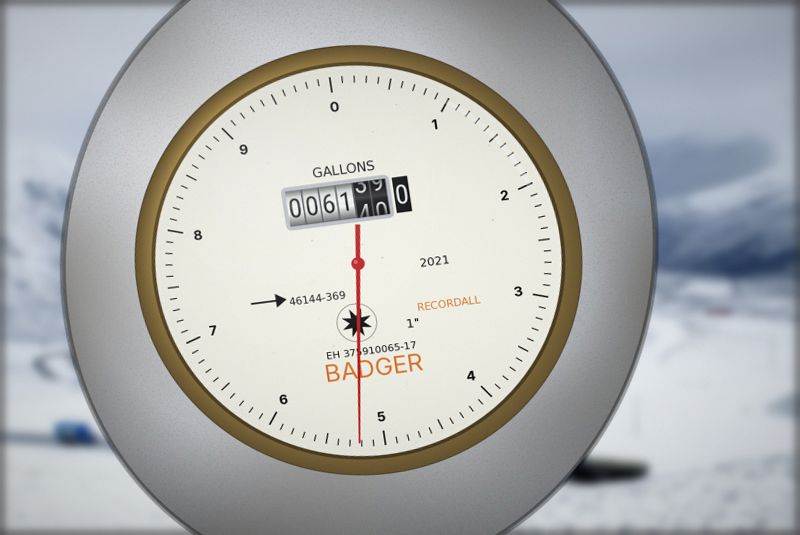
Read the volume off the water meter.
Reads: 61395.2 gal
